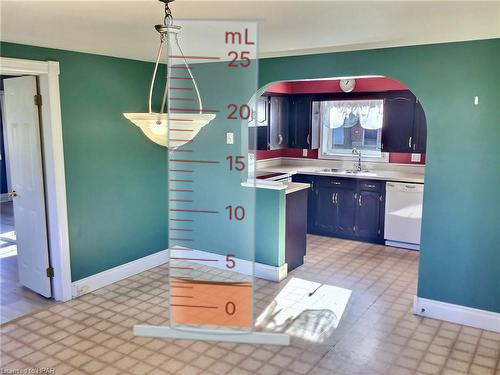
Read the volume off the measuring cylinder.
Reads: 2.5 mL
